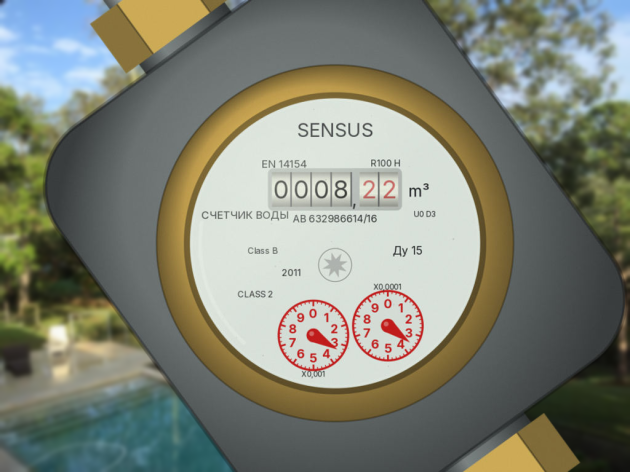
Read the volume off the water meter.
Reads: 8.2233 m³
